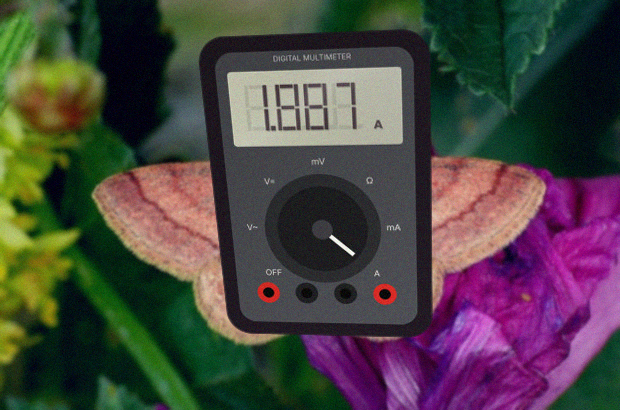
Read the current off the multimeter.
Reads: 1.887 A
